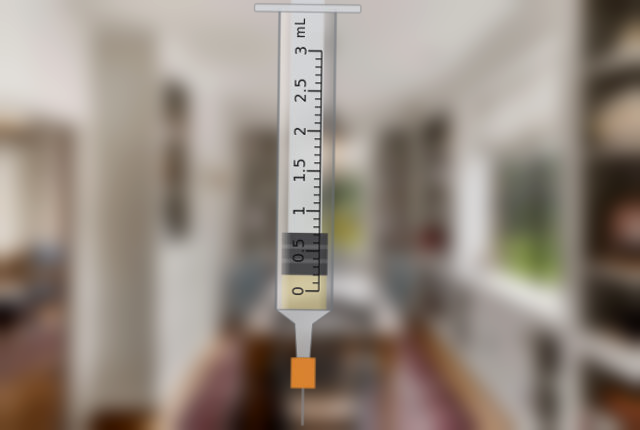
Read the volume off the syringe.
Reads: 0.2 mL
